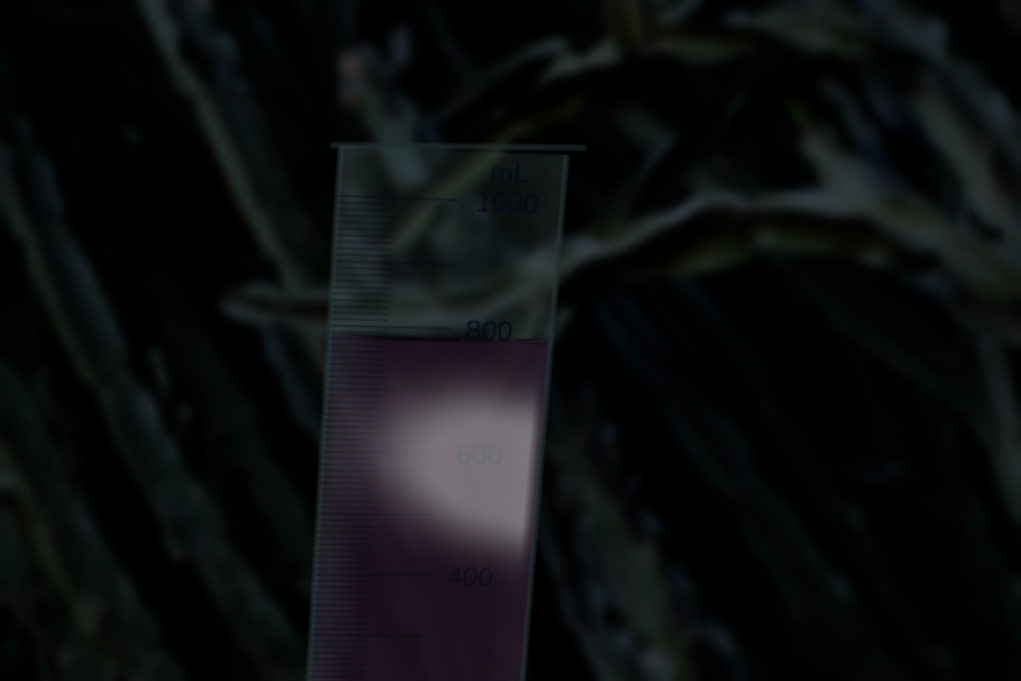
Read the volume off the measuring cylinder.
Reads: 780 mL
